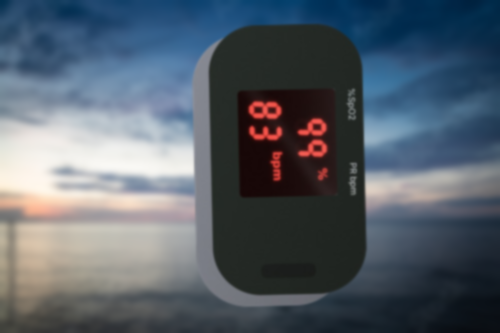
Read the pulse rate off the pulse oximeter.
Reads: 83 bpm
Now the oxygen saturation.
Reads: 99 %
